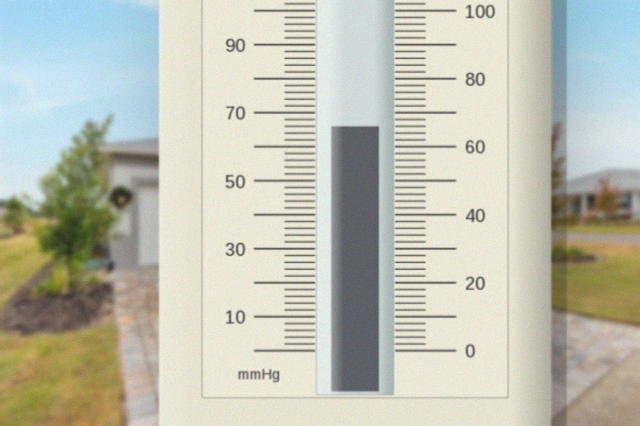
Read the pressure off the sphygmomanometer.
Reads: 66 mmHg
